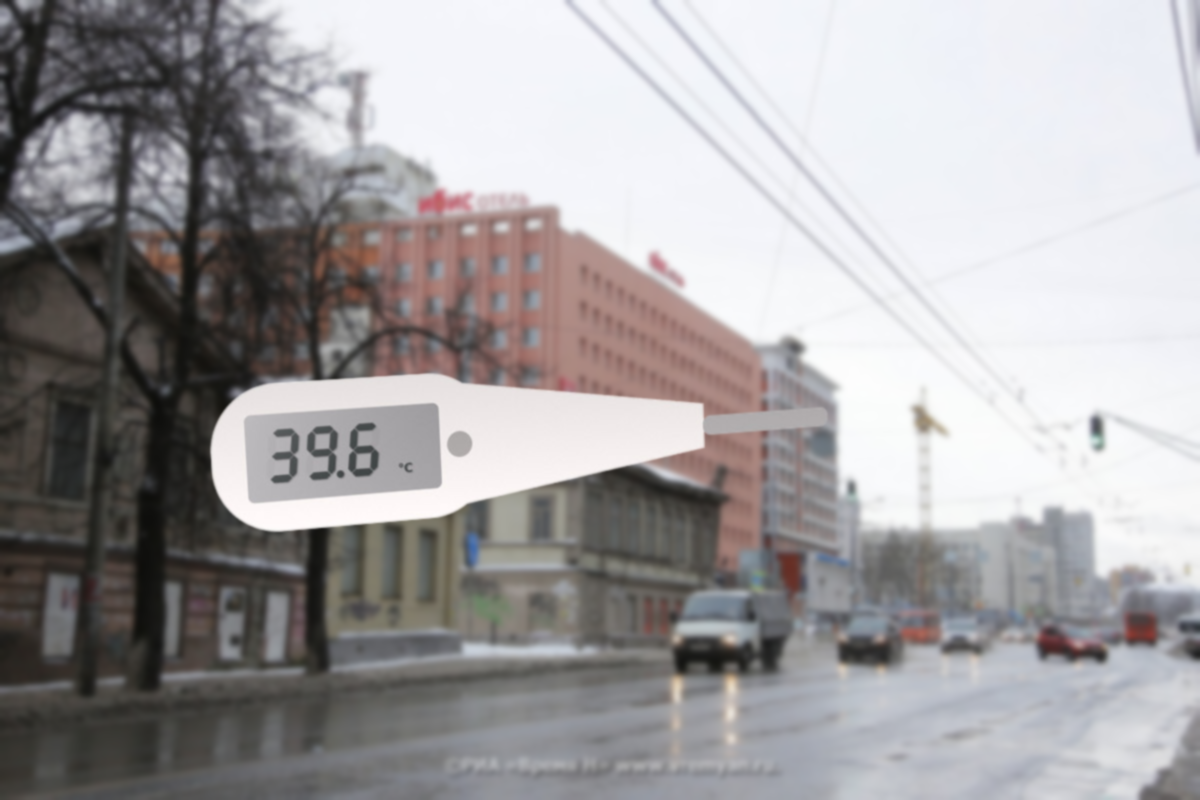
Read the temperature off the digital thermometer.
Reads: 39.6 °C
